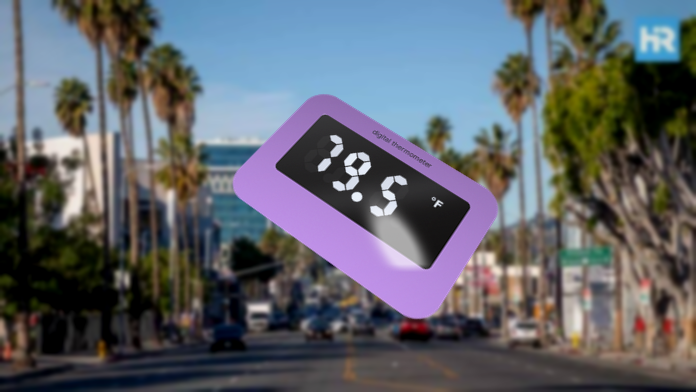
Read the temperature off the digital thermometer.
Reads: 79.5 °F
